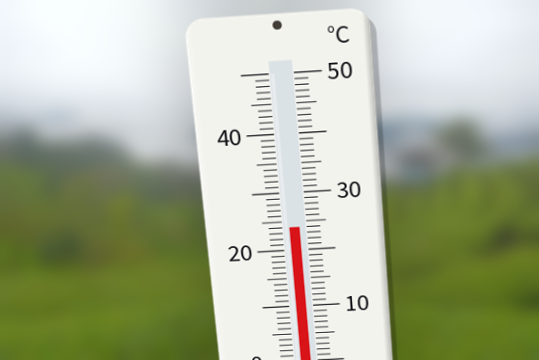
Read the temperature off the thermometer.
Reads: 24 °C
